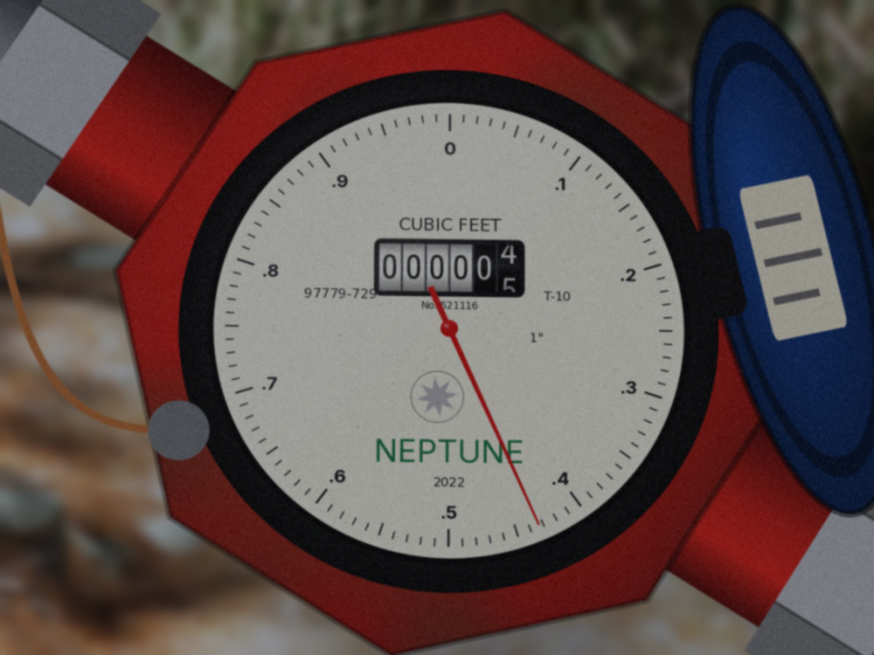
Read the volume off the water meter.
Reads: 4.43 ft³
